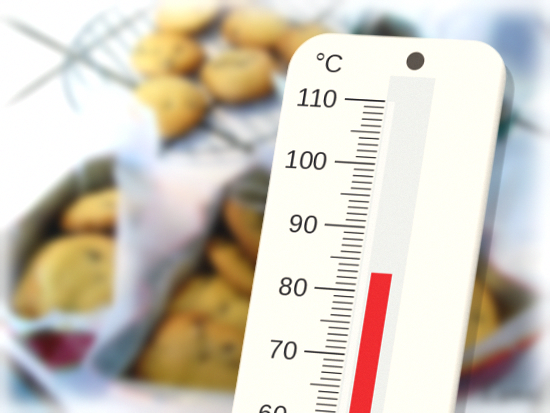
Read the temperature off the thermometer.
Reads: 83 °C
